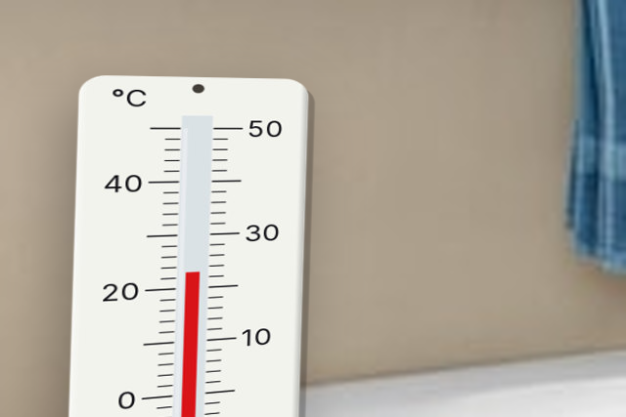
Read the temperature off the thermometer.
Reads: 23 °C
